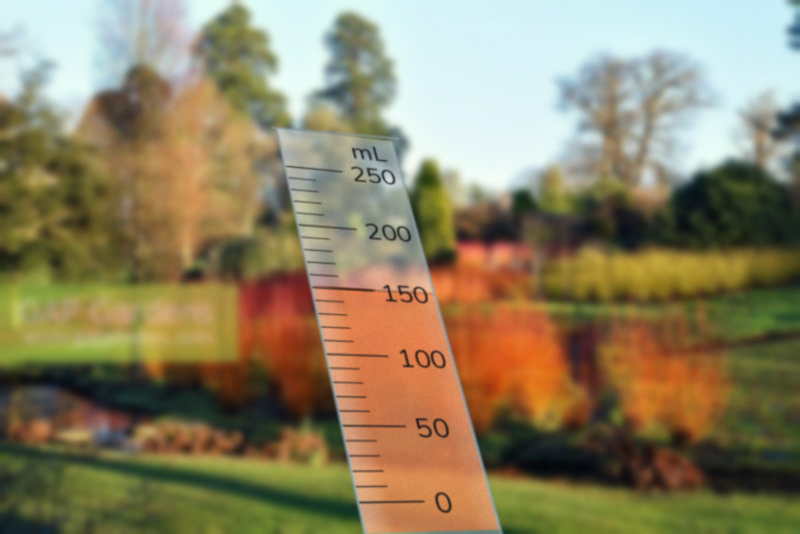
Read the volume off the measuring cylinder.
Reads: 150 mL
